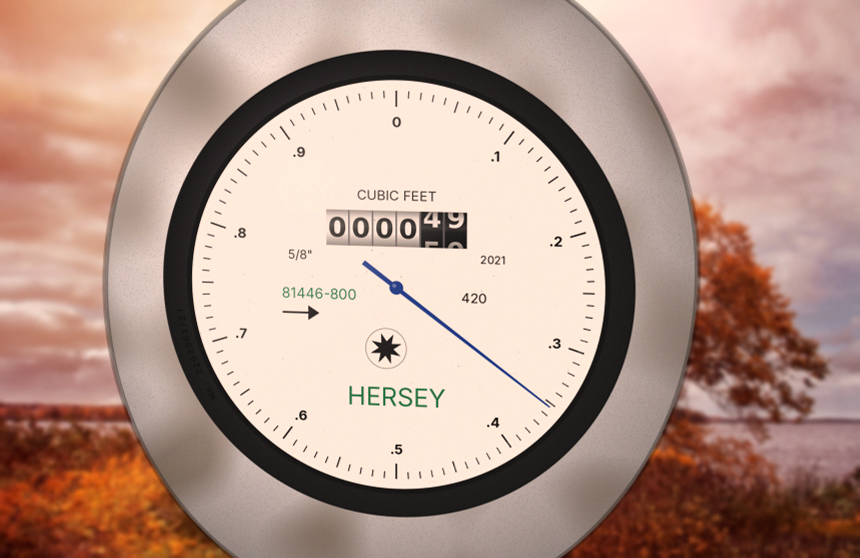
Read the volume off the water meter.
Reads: 49.35 ft³
